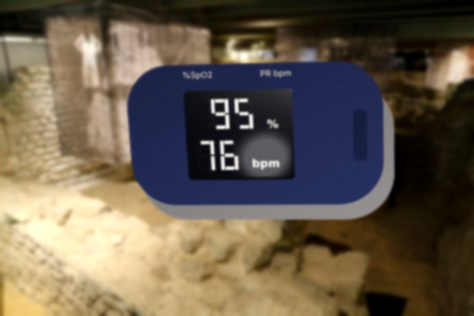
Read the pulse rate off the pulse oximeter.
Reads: 76 bpm
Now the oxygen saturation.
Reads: 95 %
